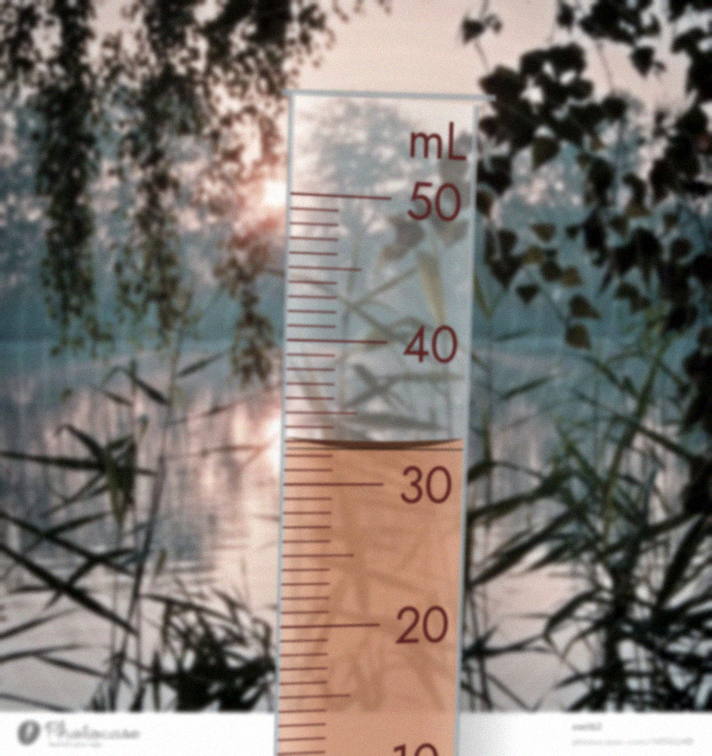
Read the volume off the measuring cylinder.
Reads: 32.5 mL
